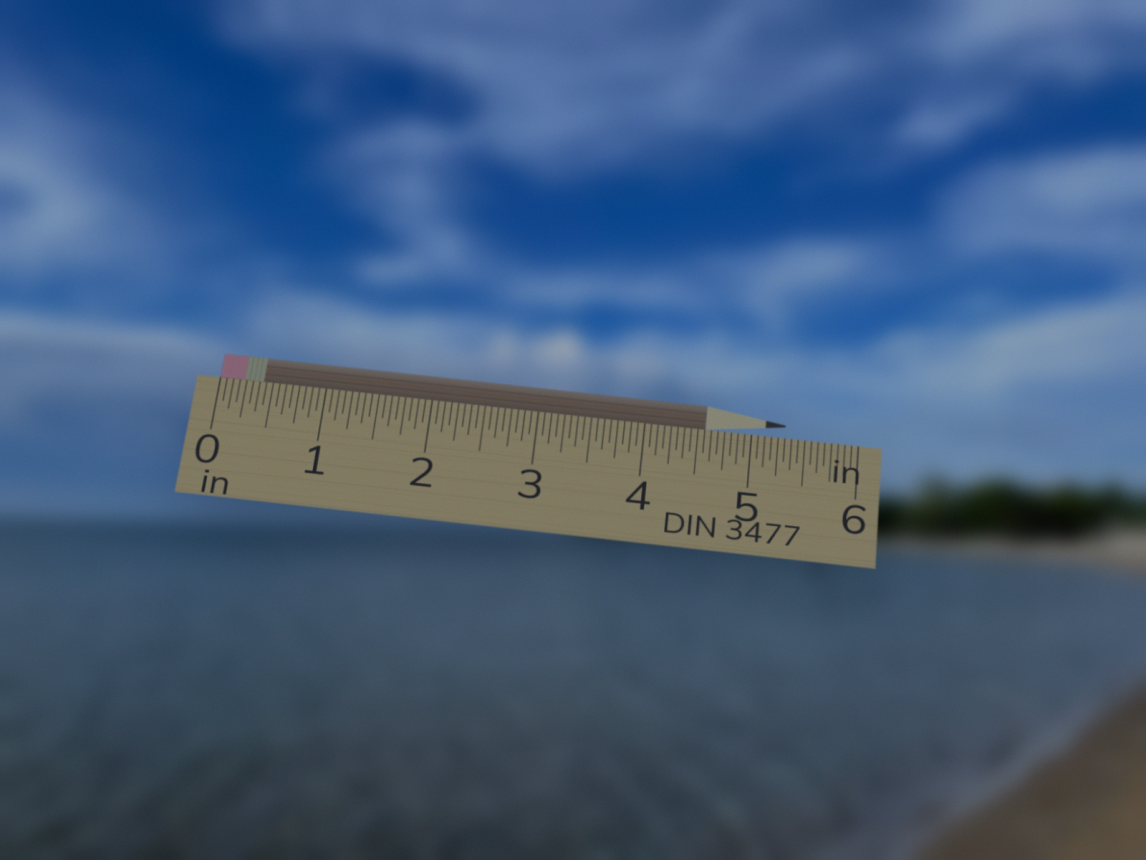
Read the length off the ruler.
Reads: 5.3125 in
